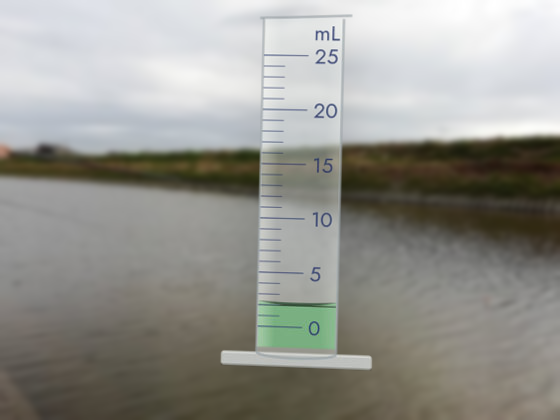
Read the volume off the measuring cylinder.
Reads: 2 mL
